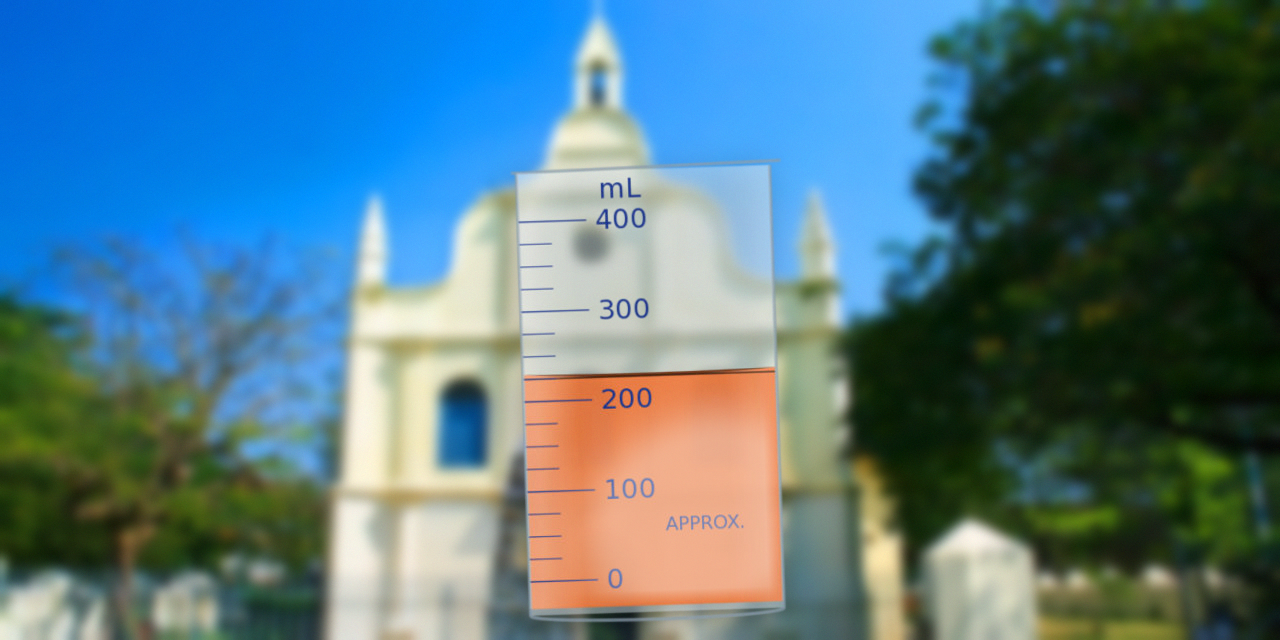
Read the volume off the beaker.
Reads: 225 mL
